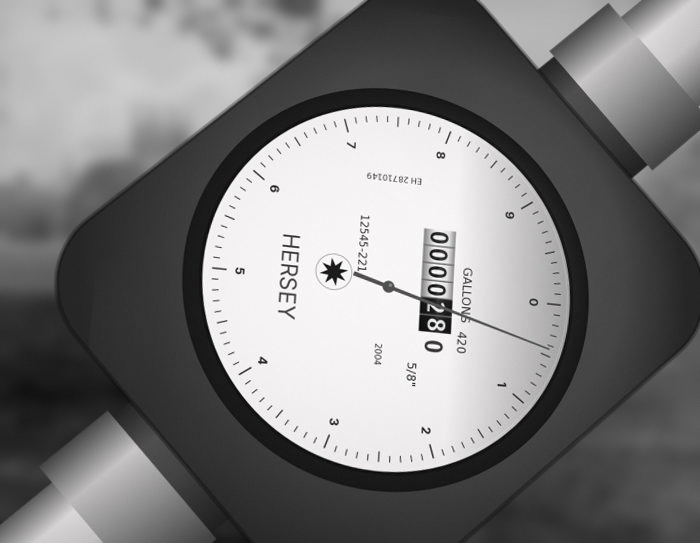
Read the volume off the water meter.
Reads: 280.4 gal
